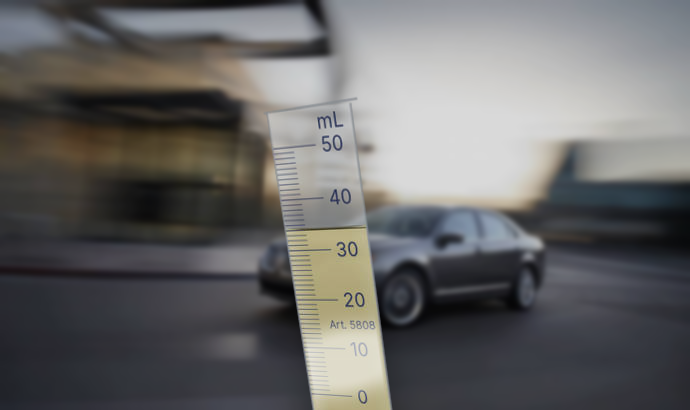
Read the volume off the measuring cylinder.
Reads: 34 mL
